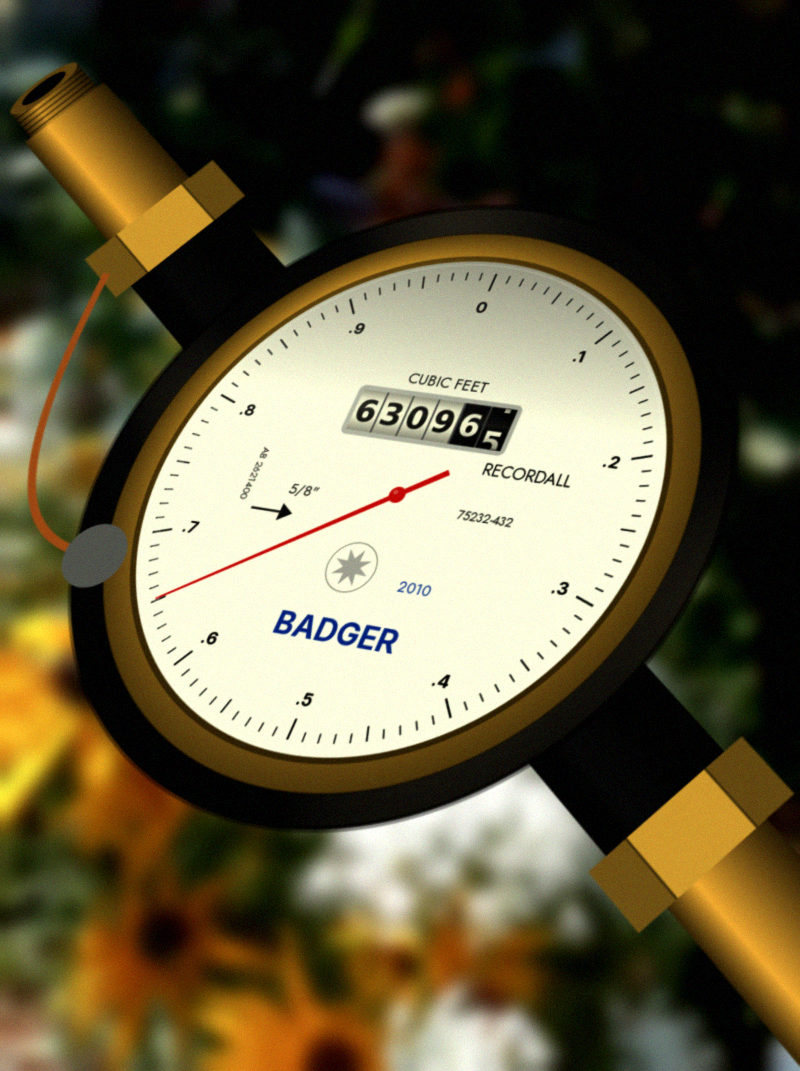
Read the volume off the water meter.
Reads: 630964.65 ft³
